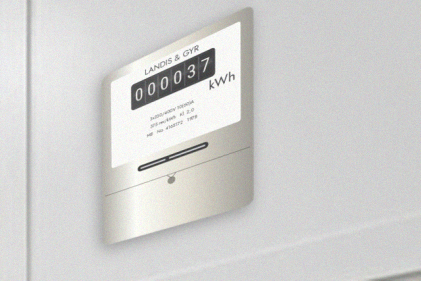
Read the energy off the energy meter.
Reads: 37 kWh
